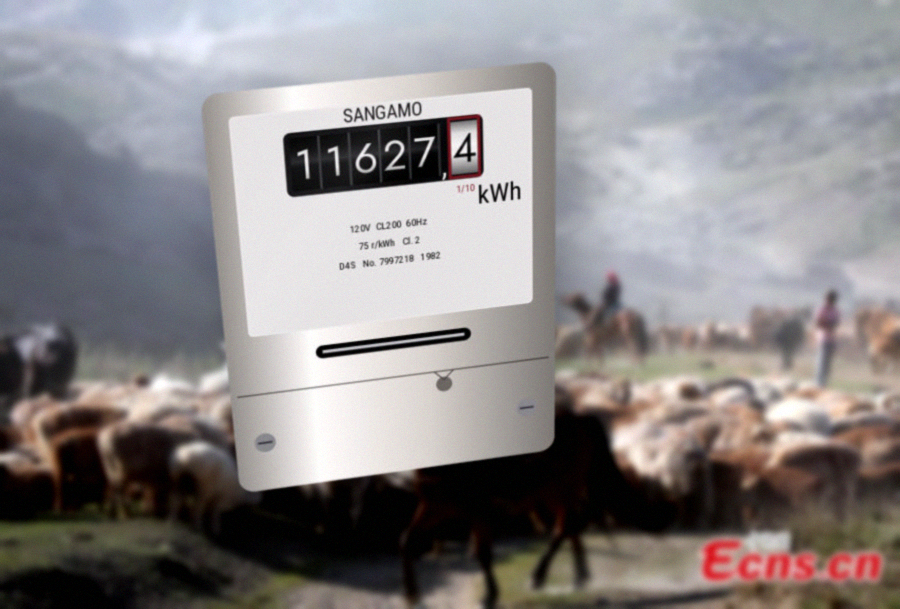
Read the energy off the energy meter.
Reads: 11627.4 kWh
